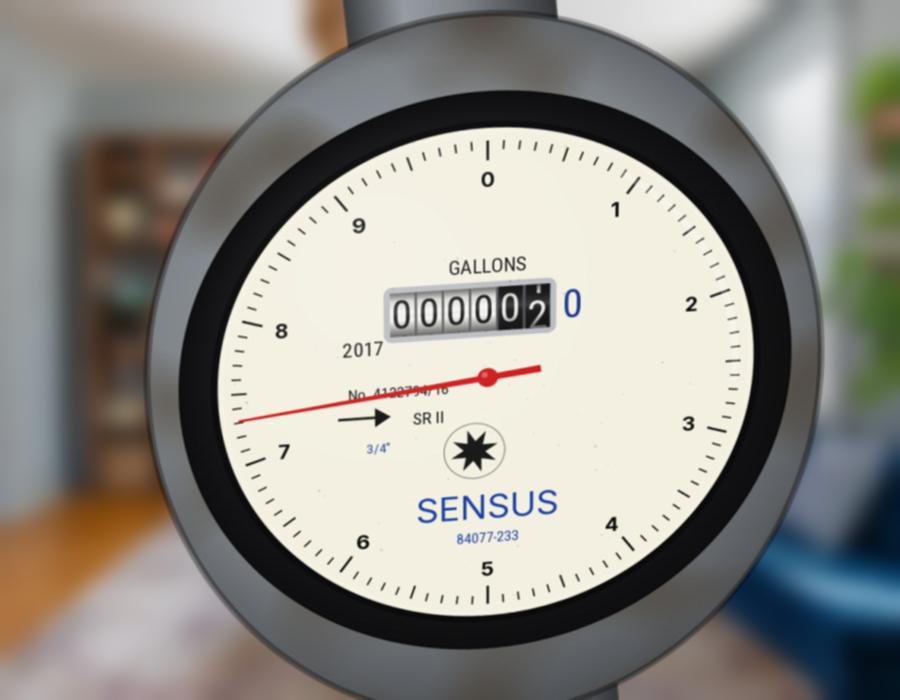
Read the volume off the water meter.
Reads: 17.3 gal
